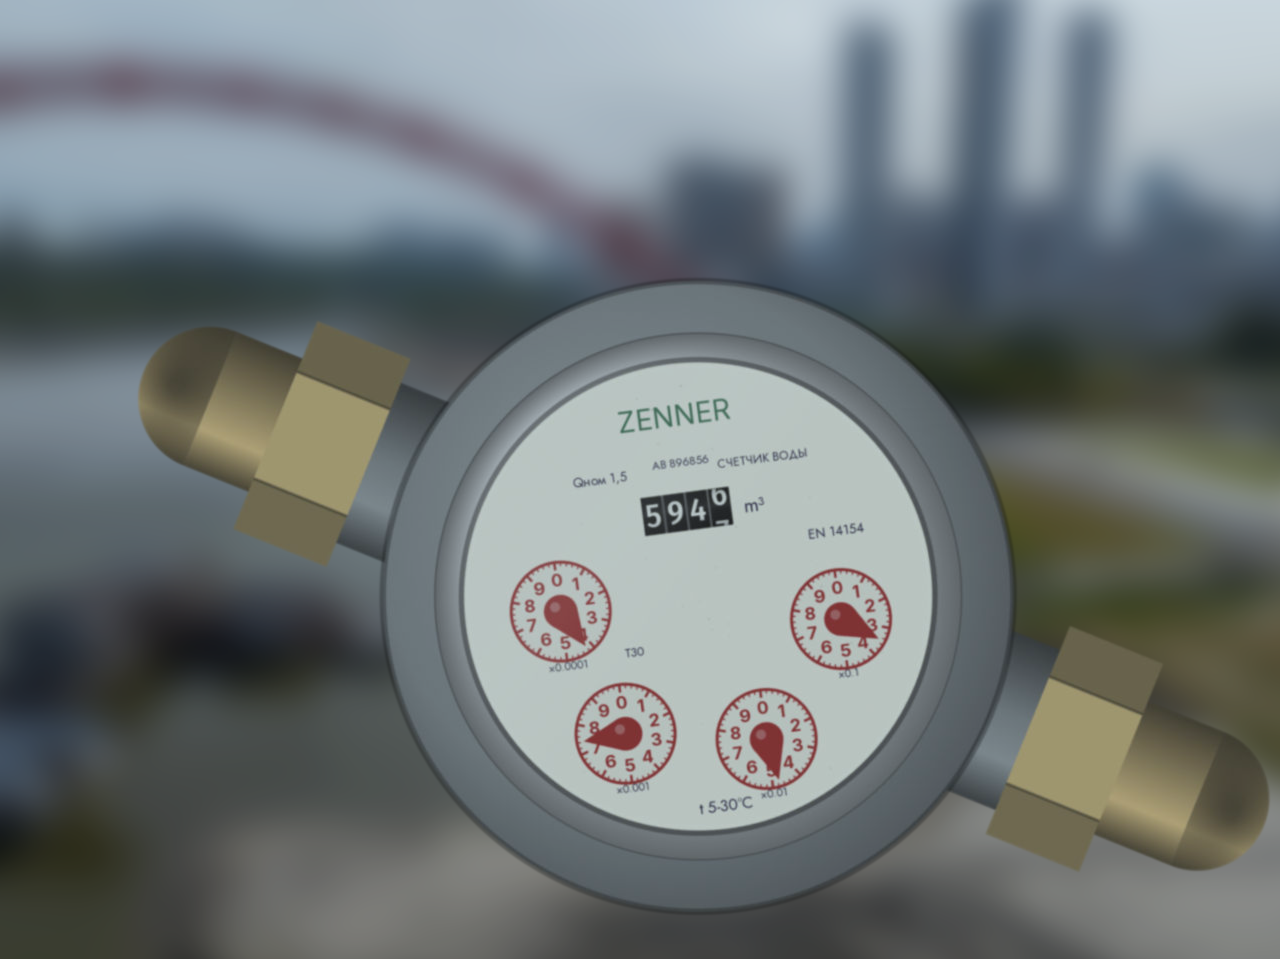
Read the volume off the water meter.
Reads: 5946.3474 m³
